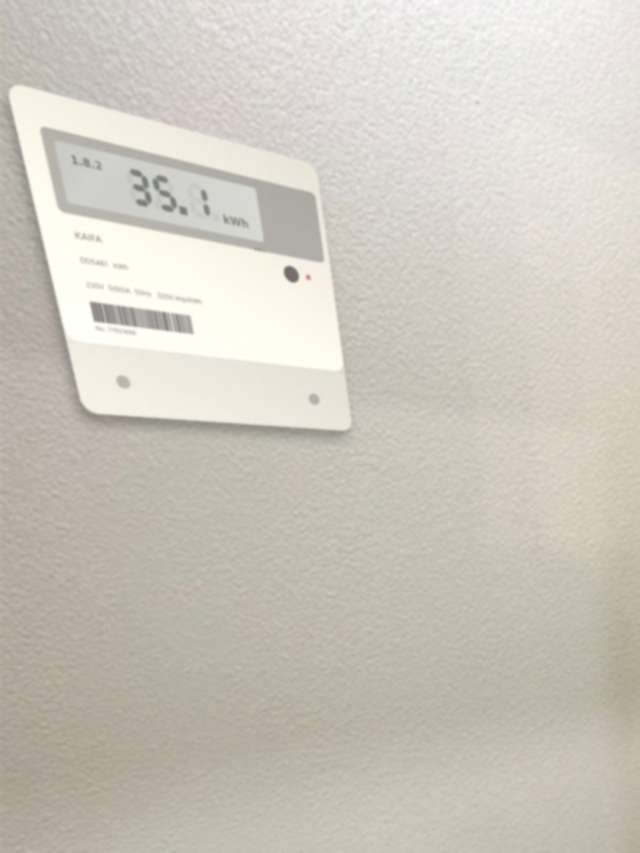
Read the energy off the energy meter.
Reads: 35.1 kWh
